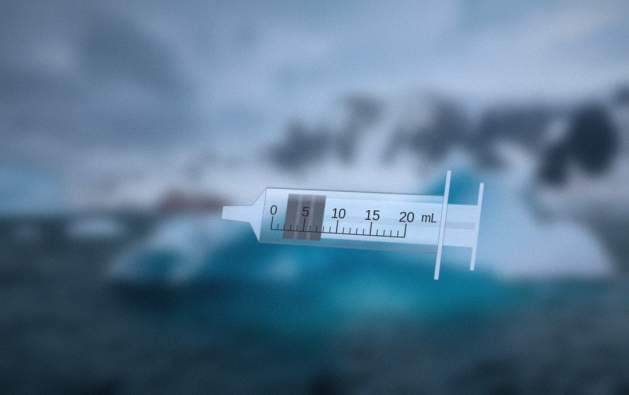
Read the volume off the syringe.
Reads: 2 mL
